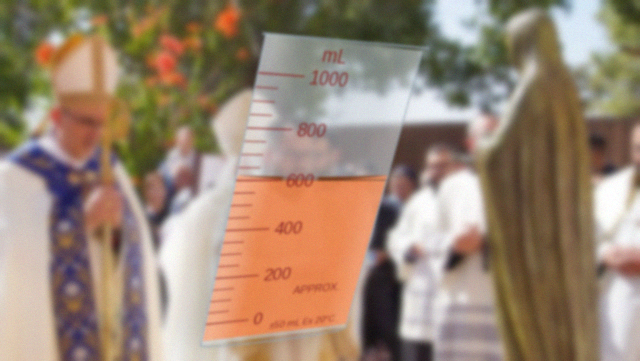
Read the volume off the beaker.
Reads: 600 mL
